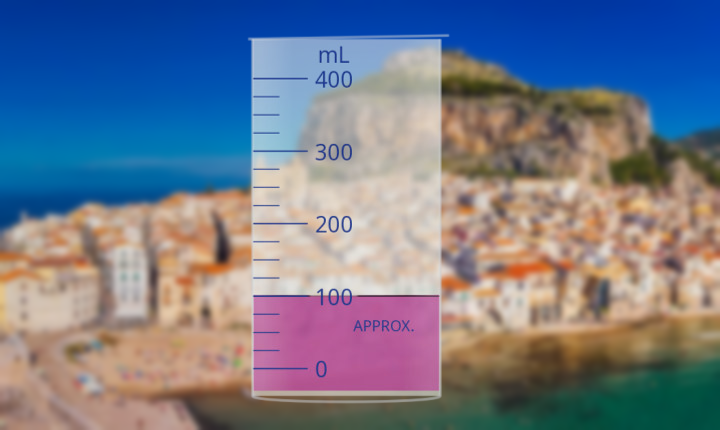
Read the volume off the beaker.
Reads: 100 mL
